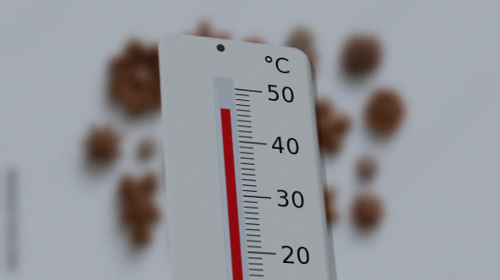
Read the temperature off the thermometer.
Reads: 46 °C
